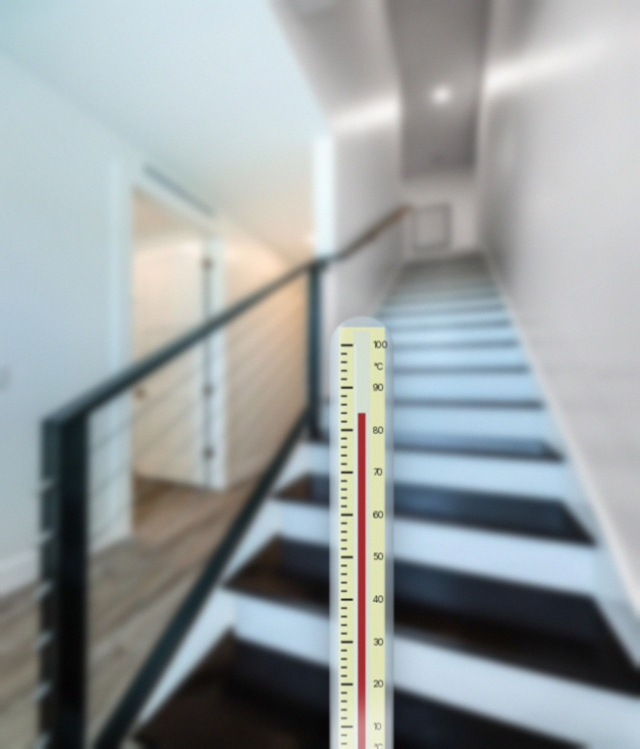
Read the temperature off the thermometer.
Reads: 84 °C
